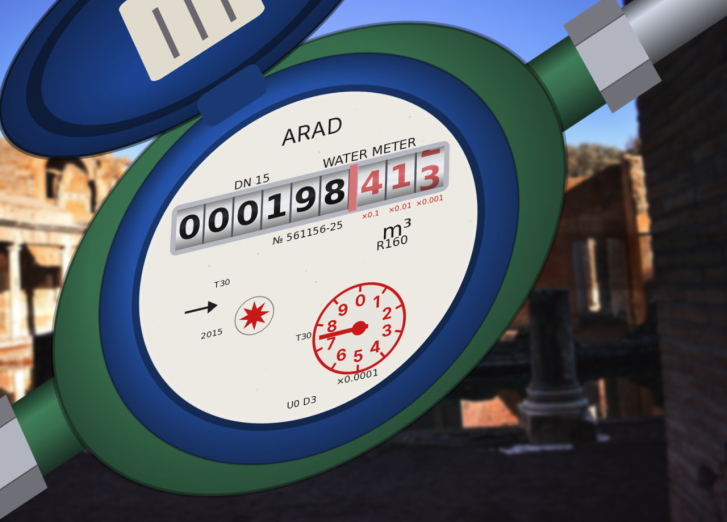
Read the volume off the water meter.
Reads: 198.4127 m³
